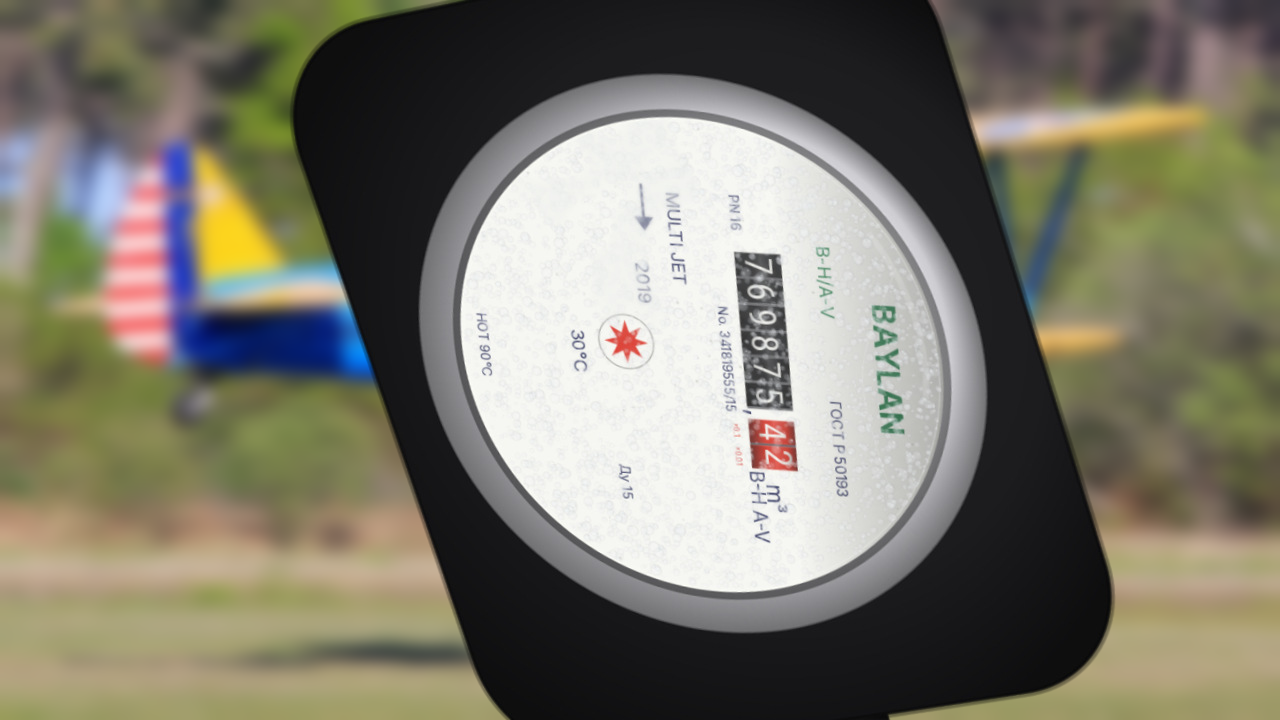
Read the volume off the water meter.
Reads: 769875.42 m³
